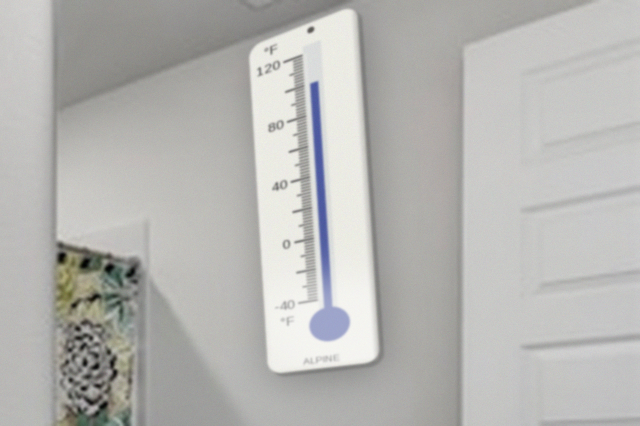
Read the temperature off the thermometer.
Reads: 100 °F
